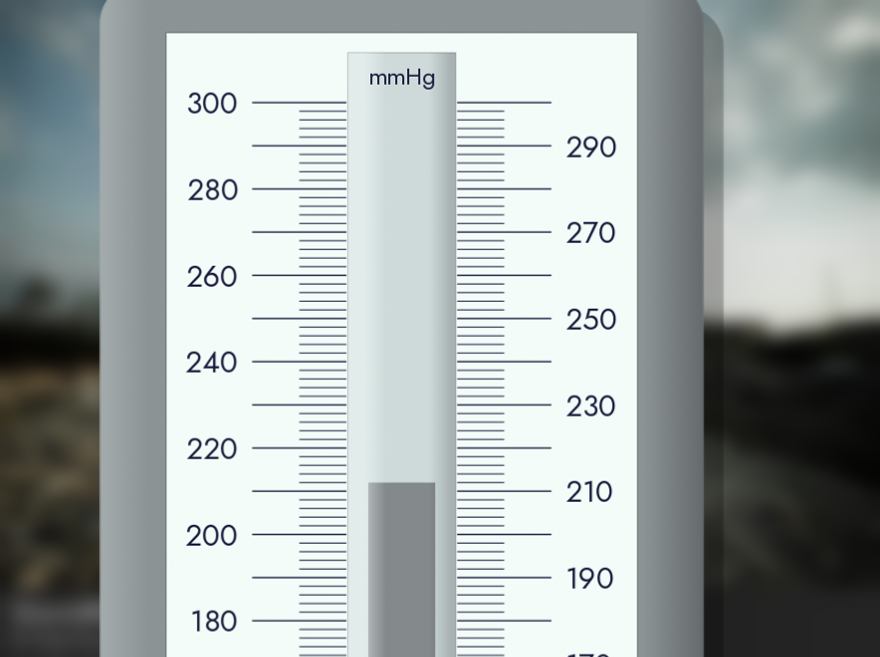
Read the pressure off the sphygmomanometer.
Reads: 212 mmHg
